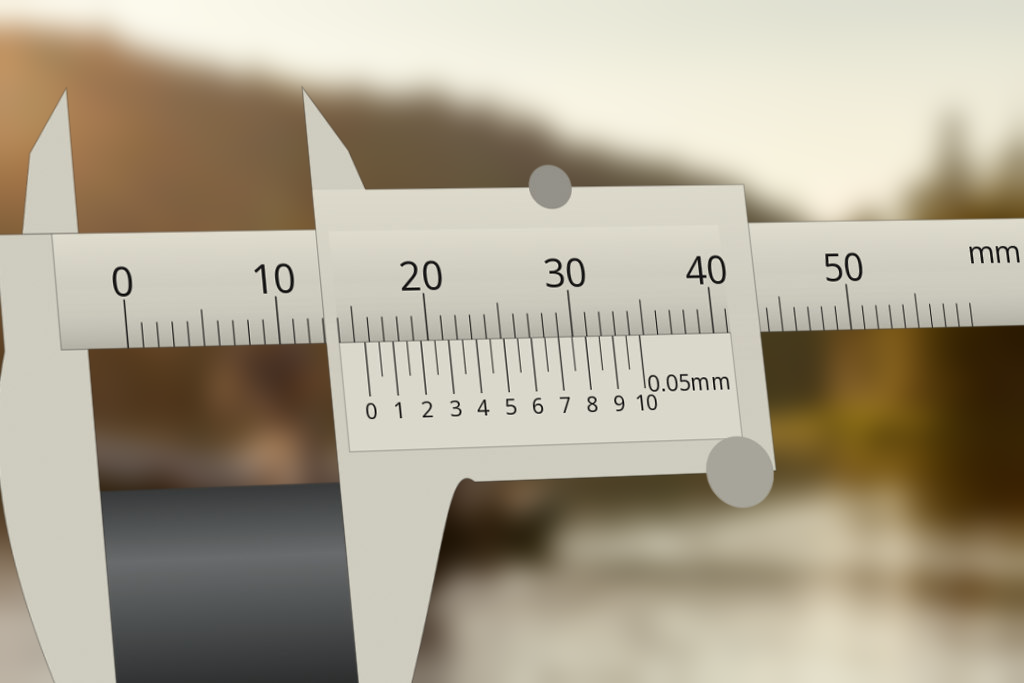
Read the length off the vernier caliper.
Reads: 15.7 mm
